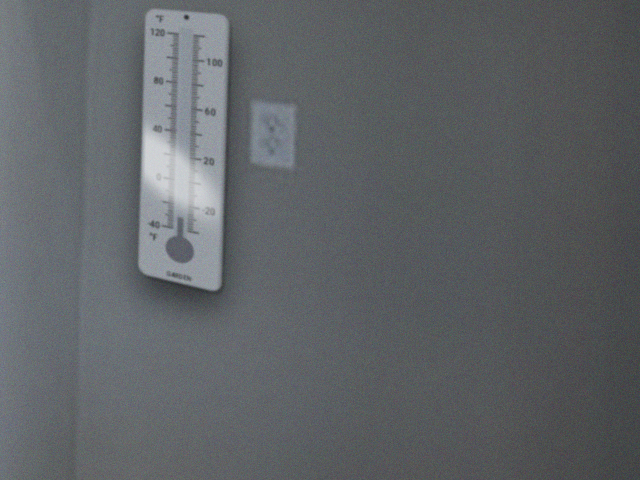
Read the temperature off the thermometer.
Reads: -30 °F
